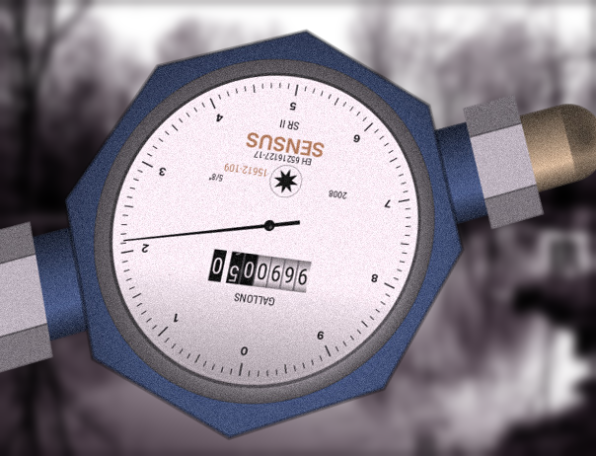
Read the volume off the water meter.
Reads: 9690052.1 gal
